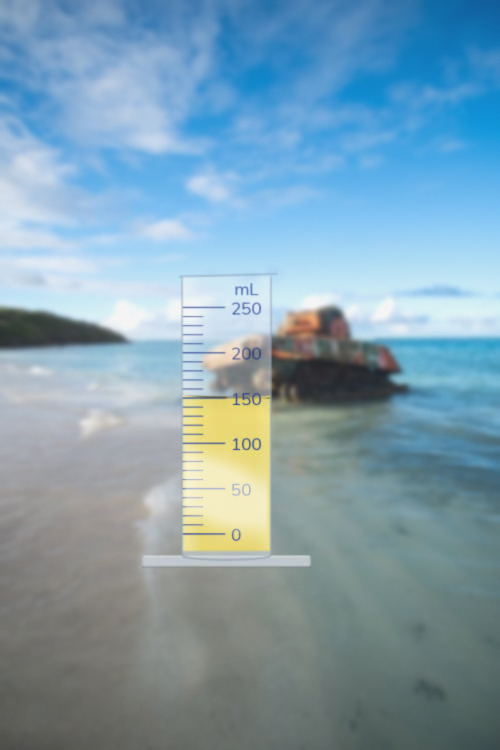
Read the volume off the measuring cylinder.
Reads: 150 mL
